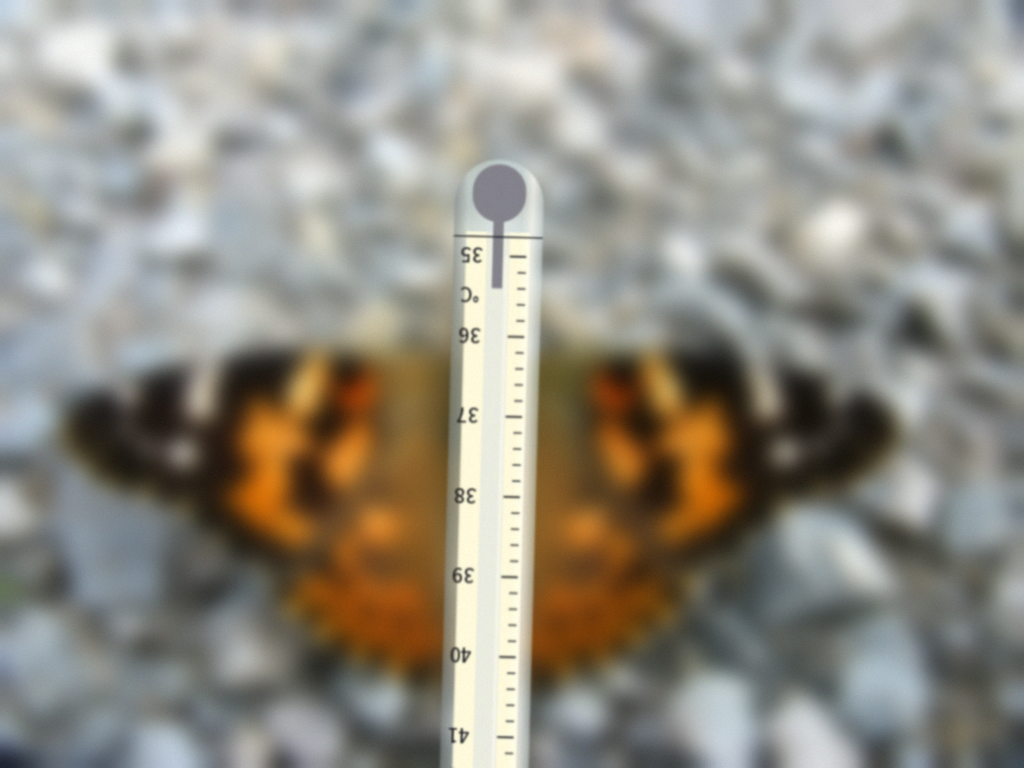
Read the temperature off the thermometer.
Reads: 35.4 °C
